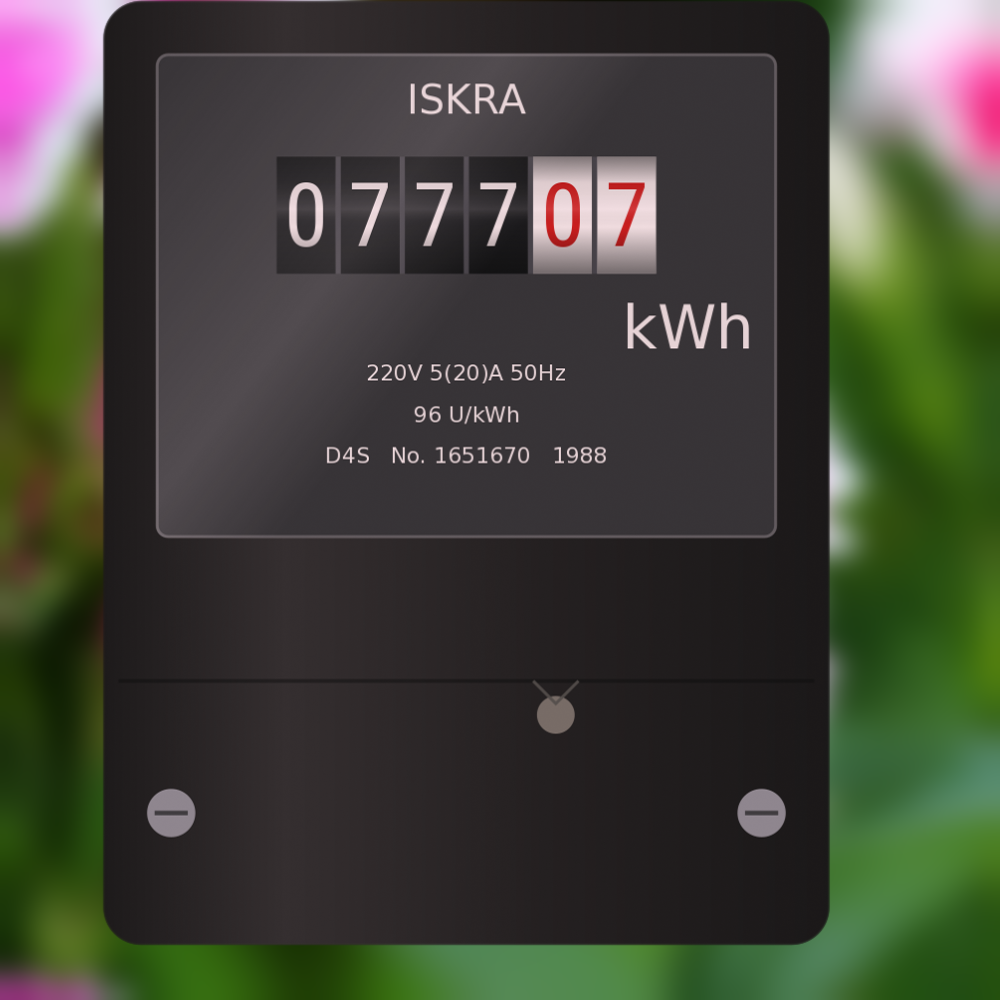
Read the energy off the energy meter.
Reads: 777.07 kWh
